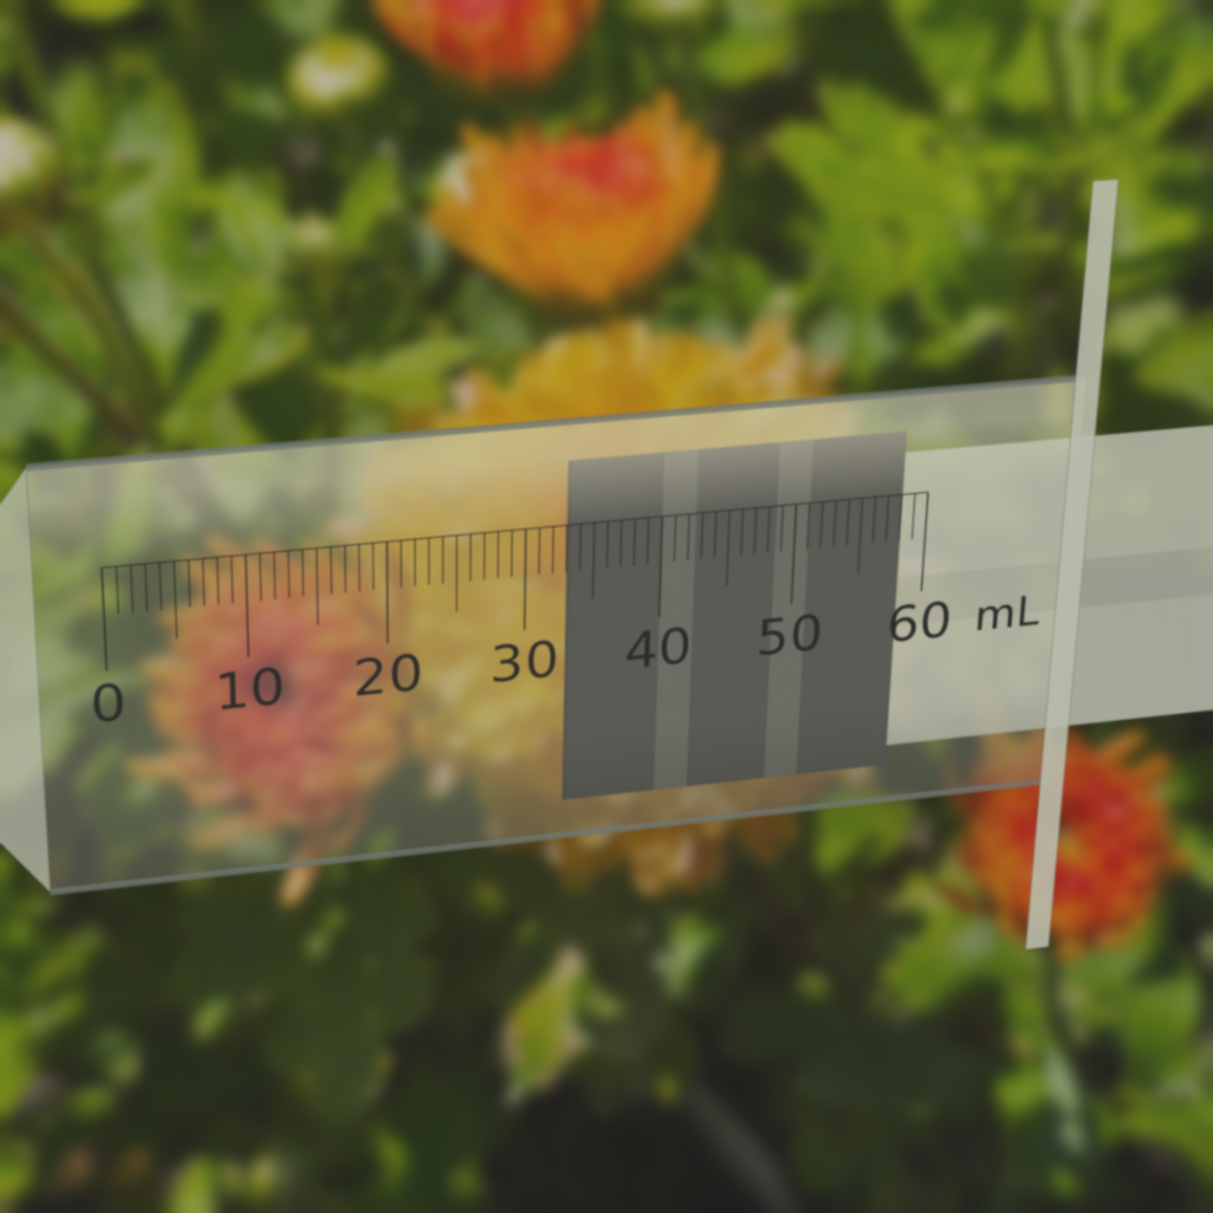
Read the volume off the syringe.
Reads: 33 mL
